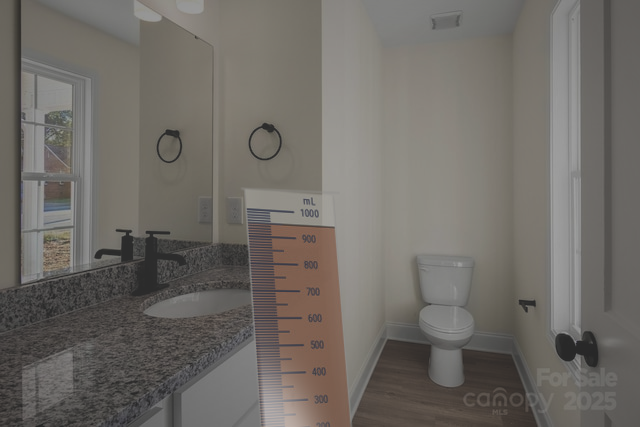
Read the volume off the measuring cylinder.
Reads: 950 mL
